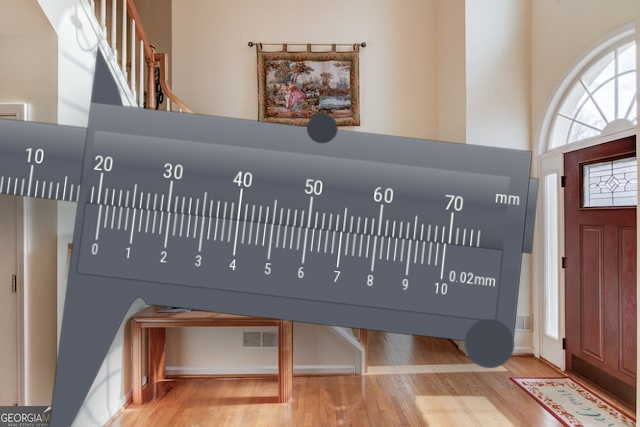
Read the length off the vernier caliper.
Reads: 20.4 mm
